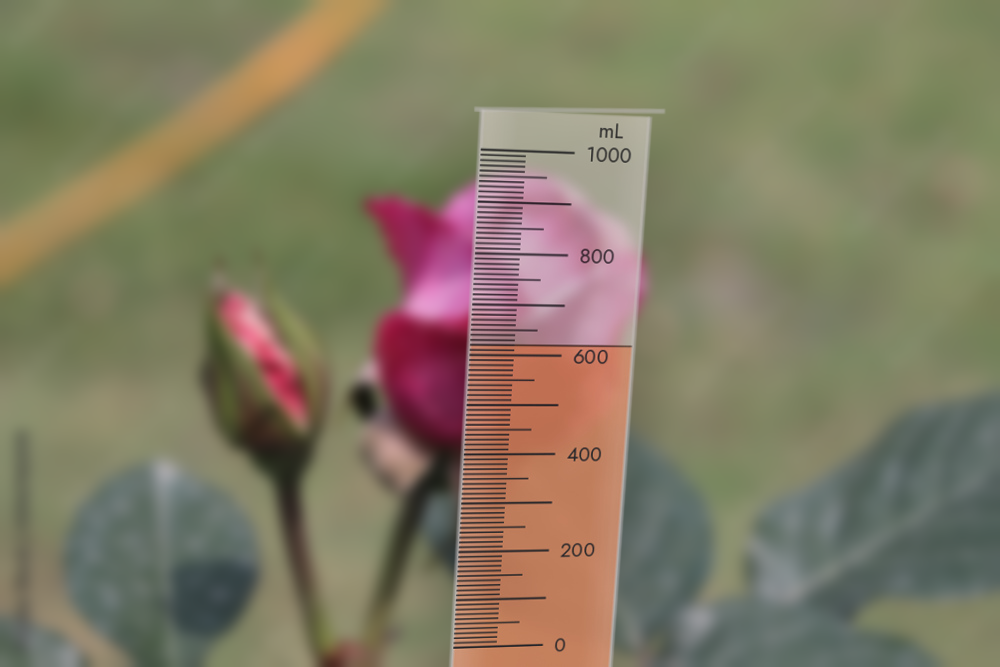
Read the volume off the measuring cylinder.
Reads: 620 mL
